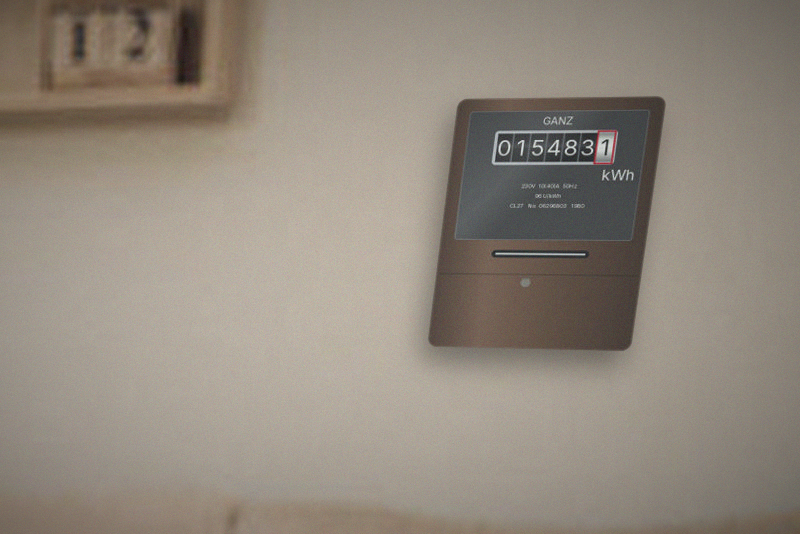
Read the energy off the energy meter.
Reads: 15483.1 kWh
